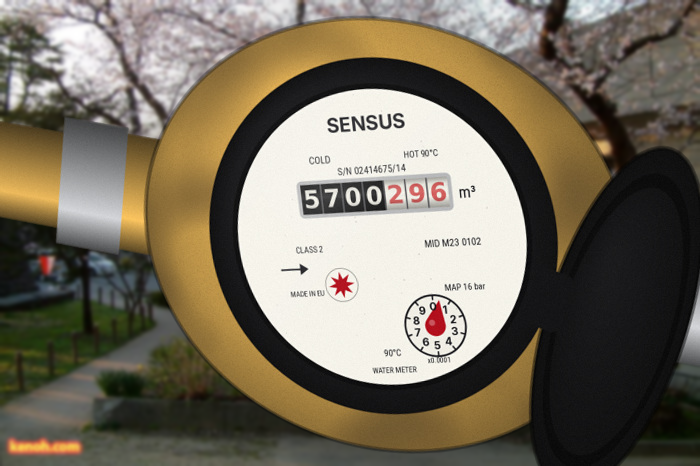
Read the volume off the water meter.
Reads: 5700.2960 m³
